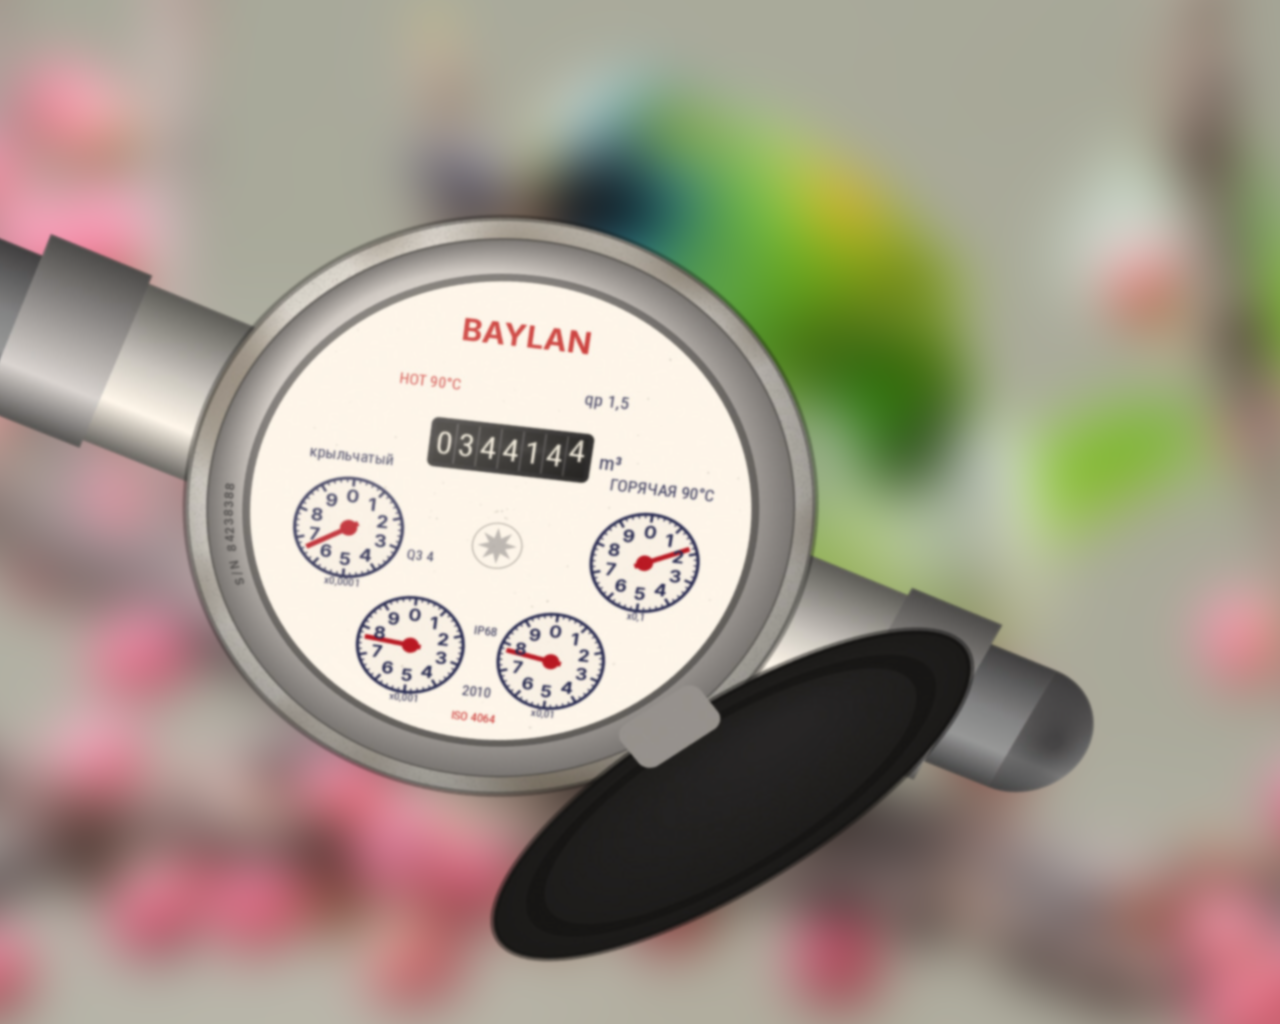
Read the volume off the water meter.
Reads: 344144.1776 m³
